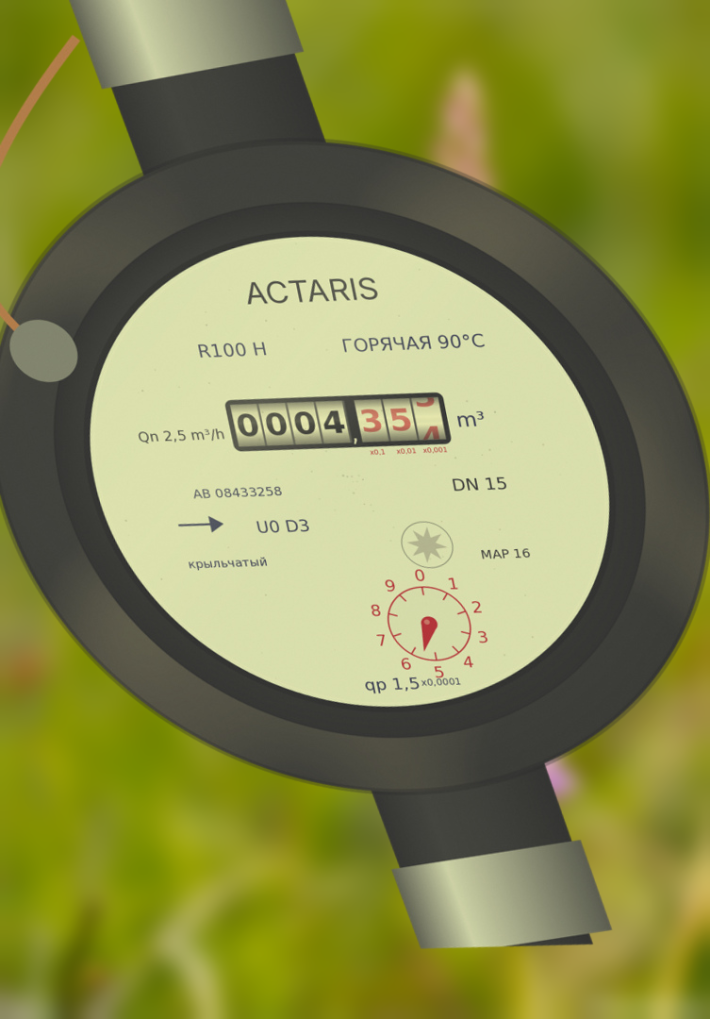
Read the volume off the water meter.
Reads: 4.3535 m³
